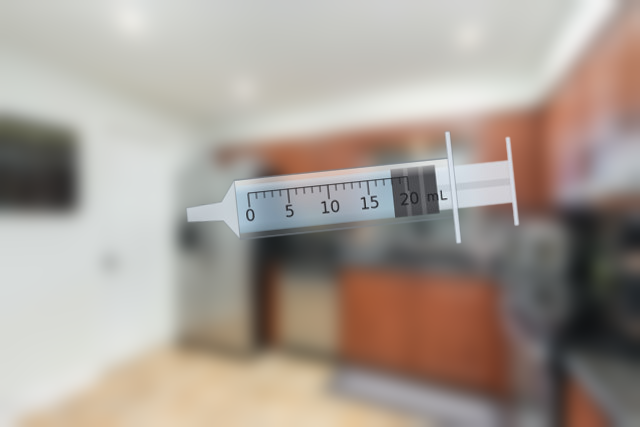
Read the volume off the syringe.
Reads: 18 mL
